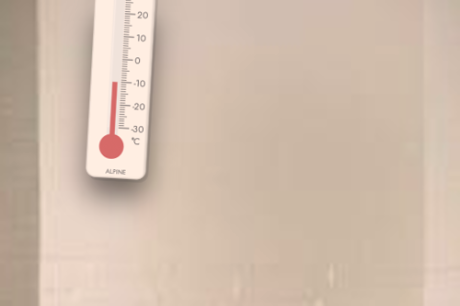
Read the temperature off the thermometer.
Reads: -10 °C
